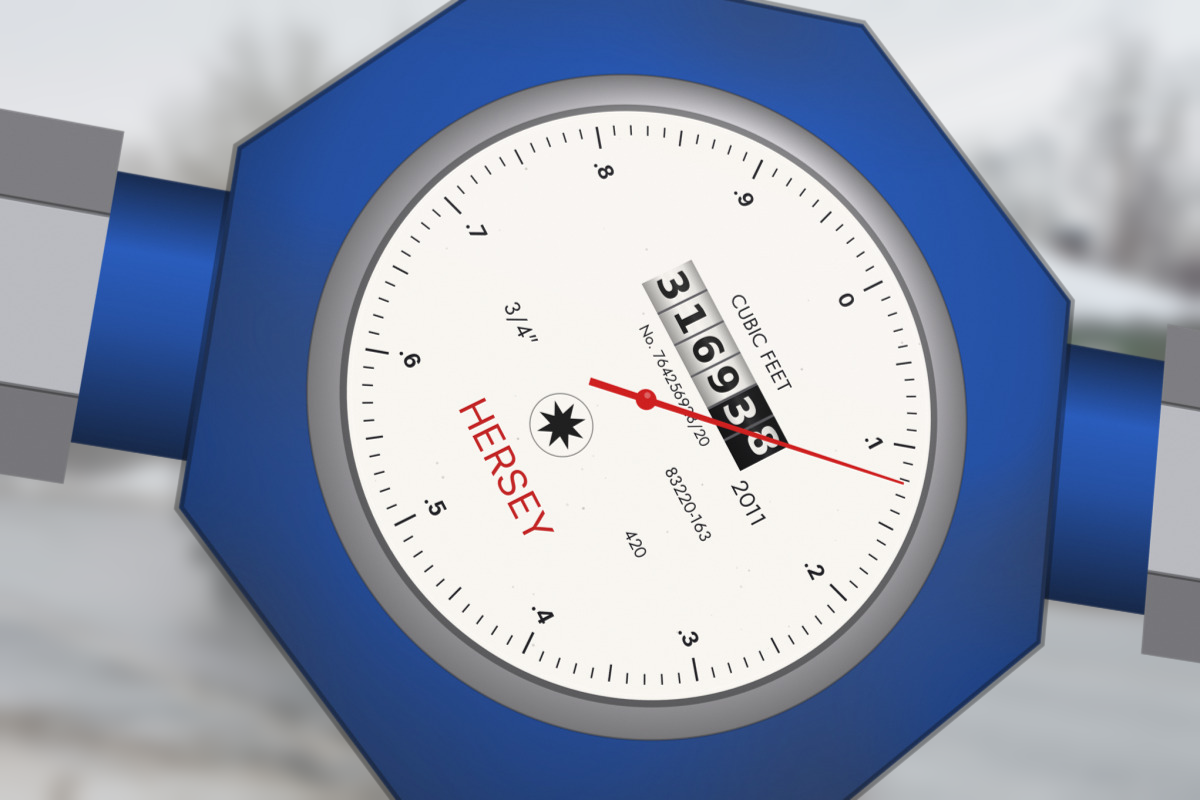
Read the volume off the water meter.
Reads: 316938.12 ft³
